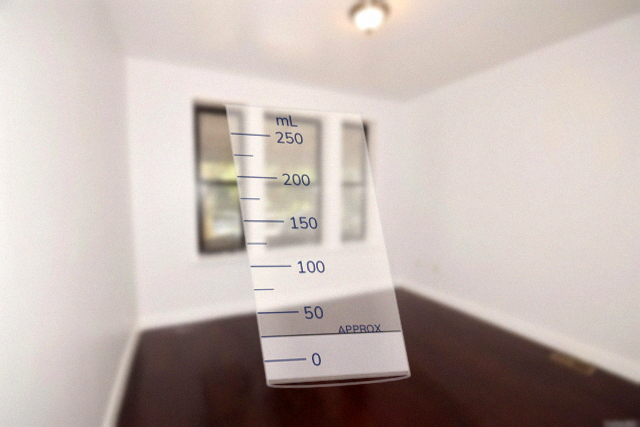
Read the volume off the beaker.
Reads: 25 mL
